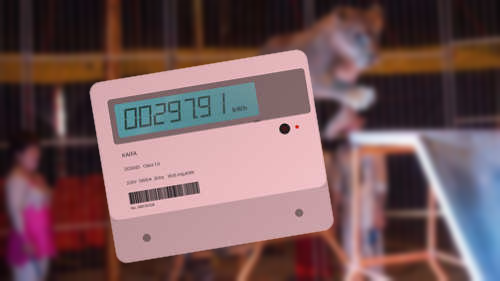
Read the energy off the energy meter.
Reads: 297.91 kWh
